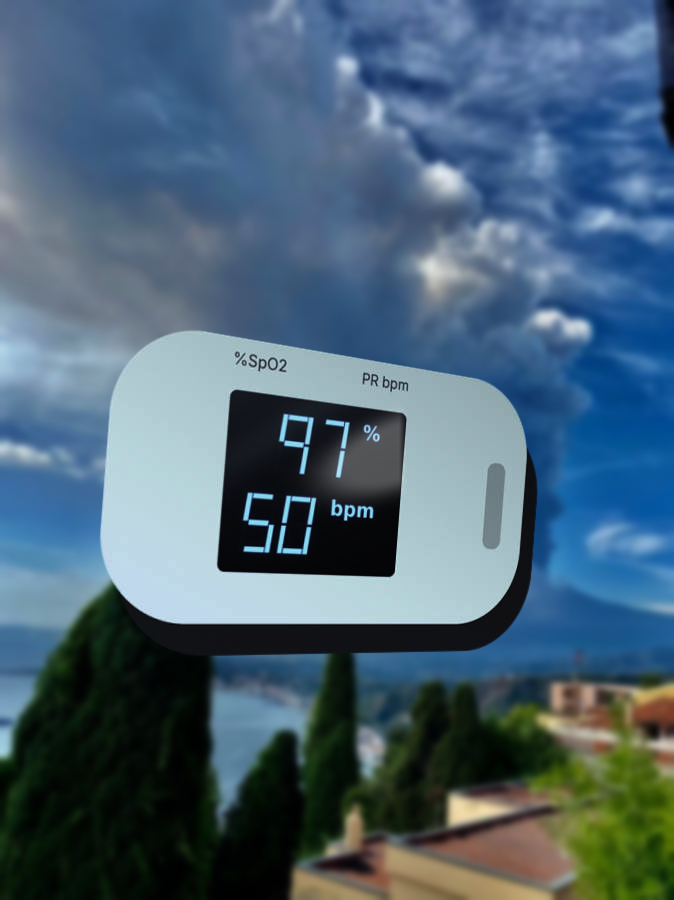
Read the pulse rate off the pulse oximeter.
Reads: 50 bpm
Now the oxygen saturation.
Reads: 97 %
